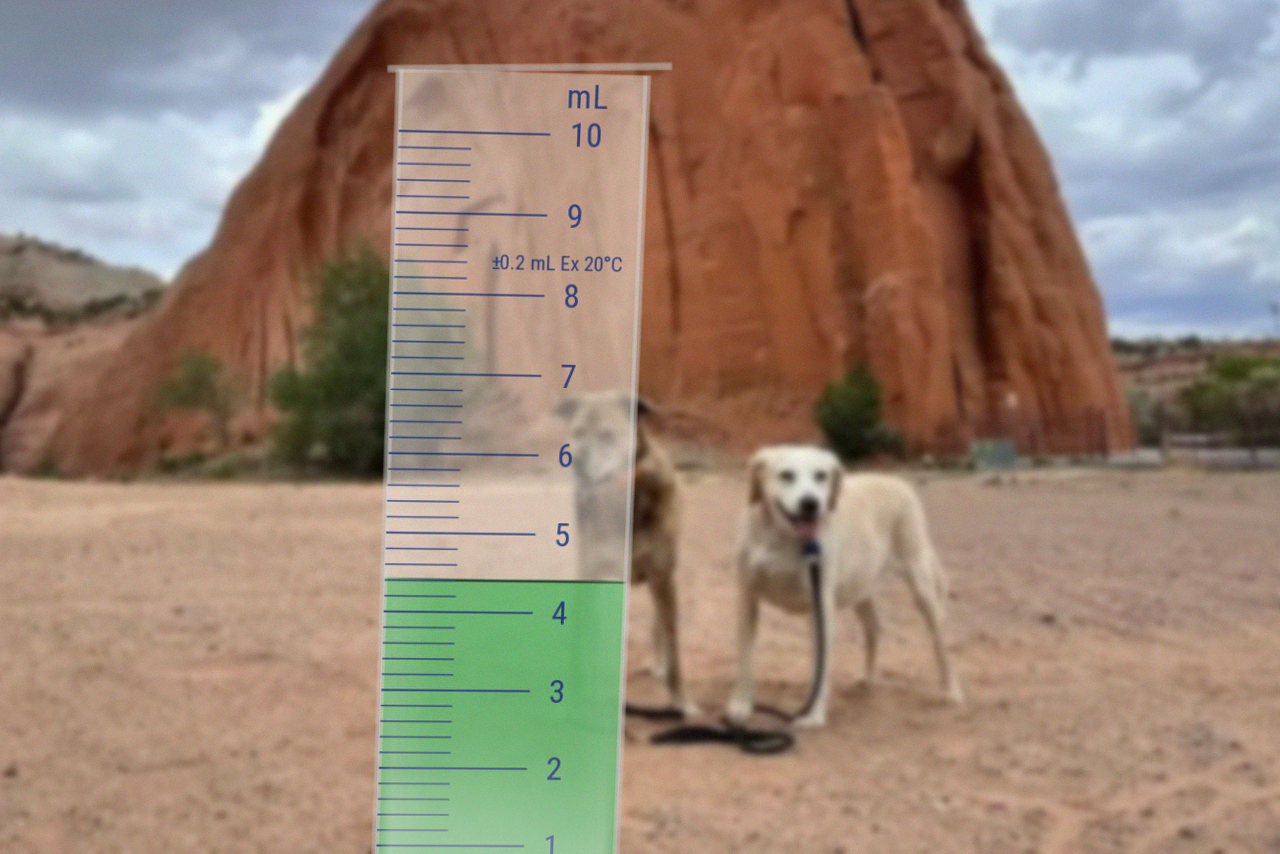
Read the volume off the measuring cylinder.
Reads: 4.4 mL
